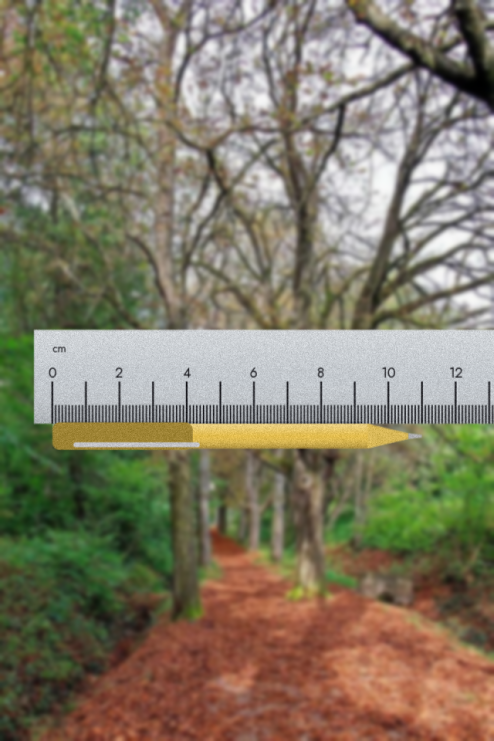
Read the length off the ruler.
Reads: 11 cm
